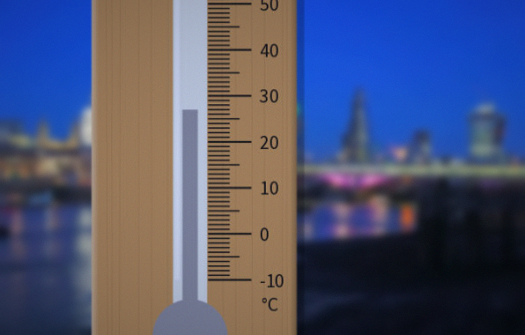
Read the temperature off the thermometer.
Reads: 27 °C
